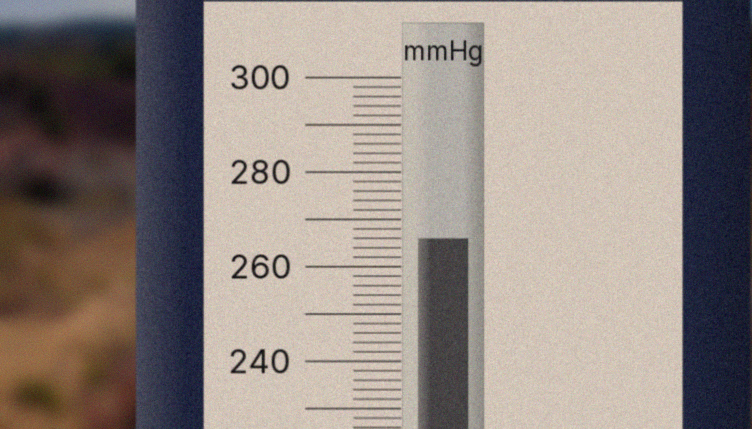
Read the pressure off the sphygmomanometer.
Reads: 266 mmHg
